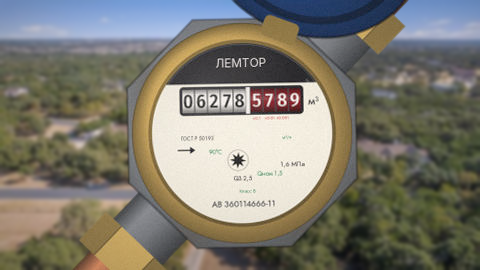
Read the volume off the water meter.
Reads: 6278.5789 m³
